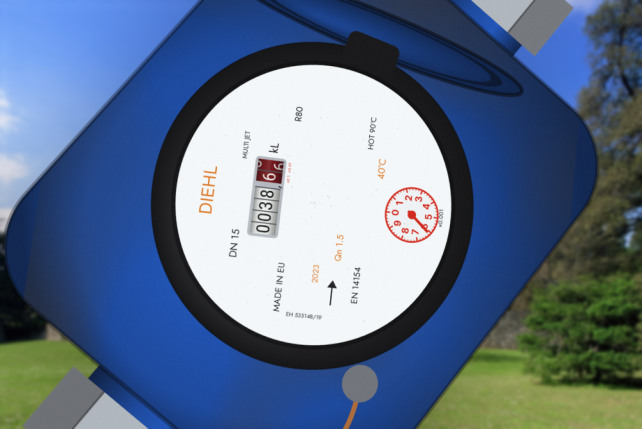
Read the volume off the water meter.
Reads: 38.656 kL
